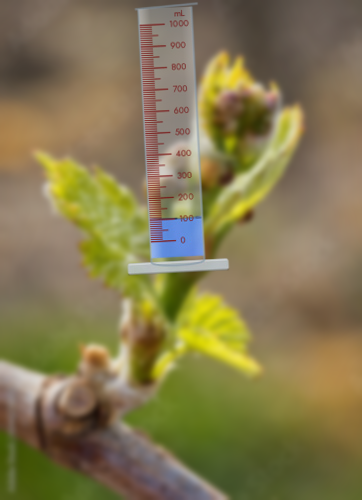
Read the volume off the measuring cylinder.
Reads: 100 mL
